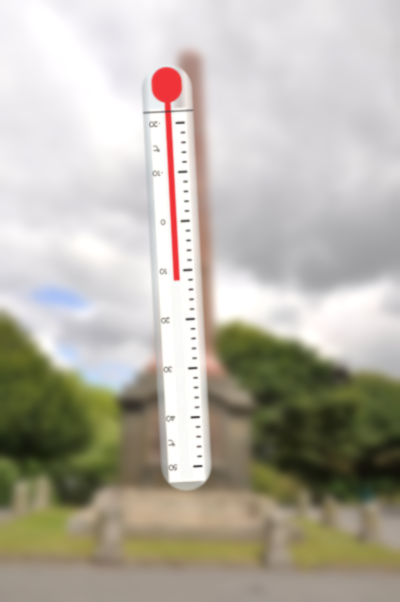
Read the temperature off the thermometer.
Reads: 12 °C
